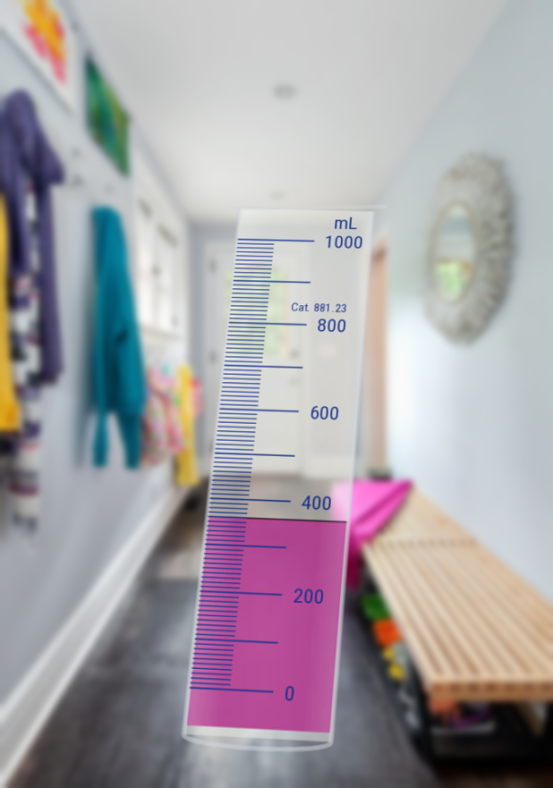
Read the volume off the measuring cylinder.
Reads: 360 mL
